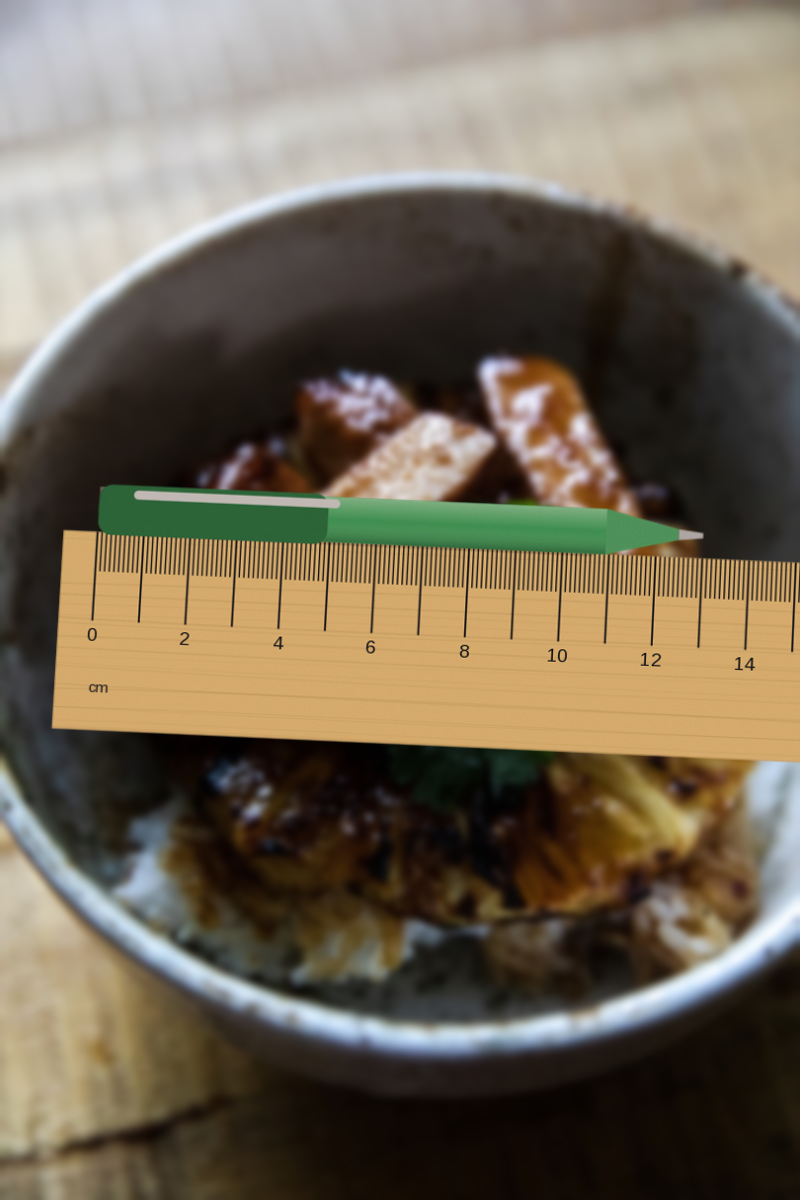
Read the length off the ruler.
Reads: 13 cm
